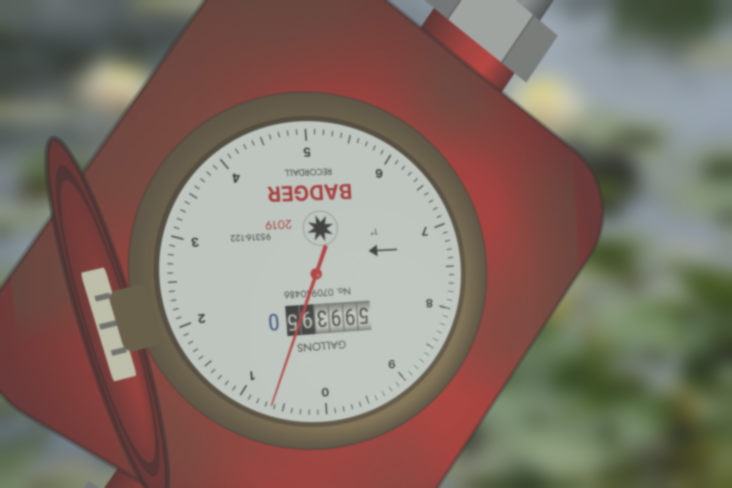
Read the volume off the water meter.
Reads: 5993950.6 gal
